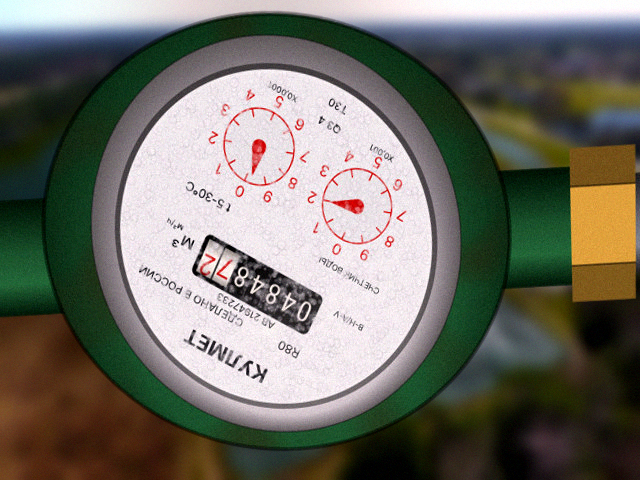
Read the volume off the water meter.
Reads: 4848.7219 m³
